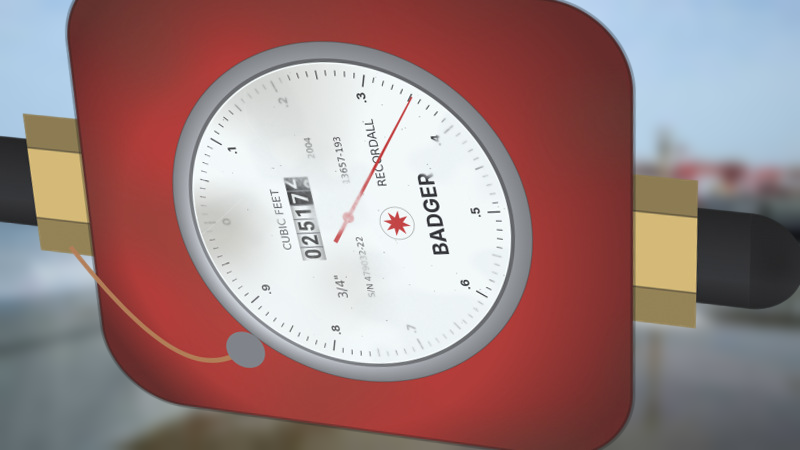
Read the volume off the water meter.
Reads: 25172.35 ft³
